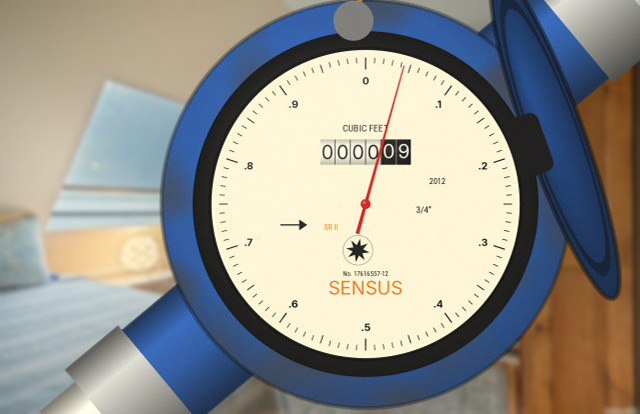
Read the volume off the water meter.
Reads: 9.04 ft³
